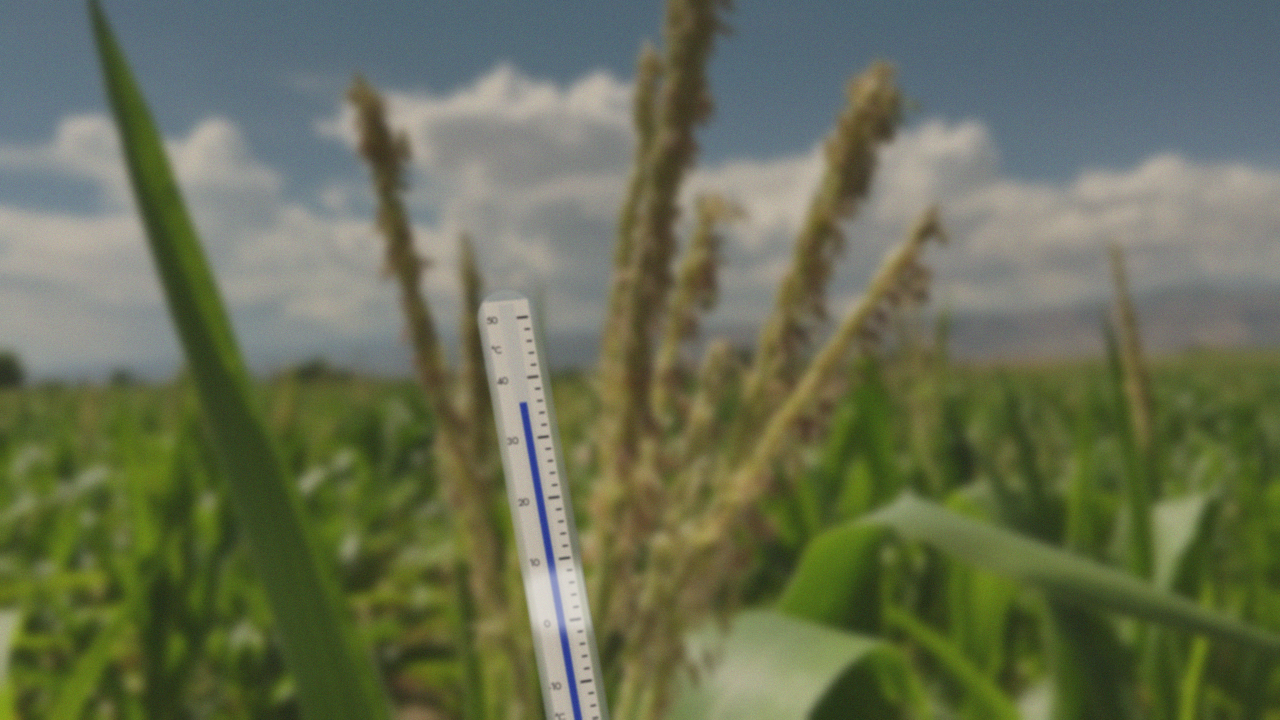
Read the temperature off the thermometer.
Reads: 36 °C
